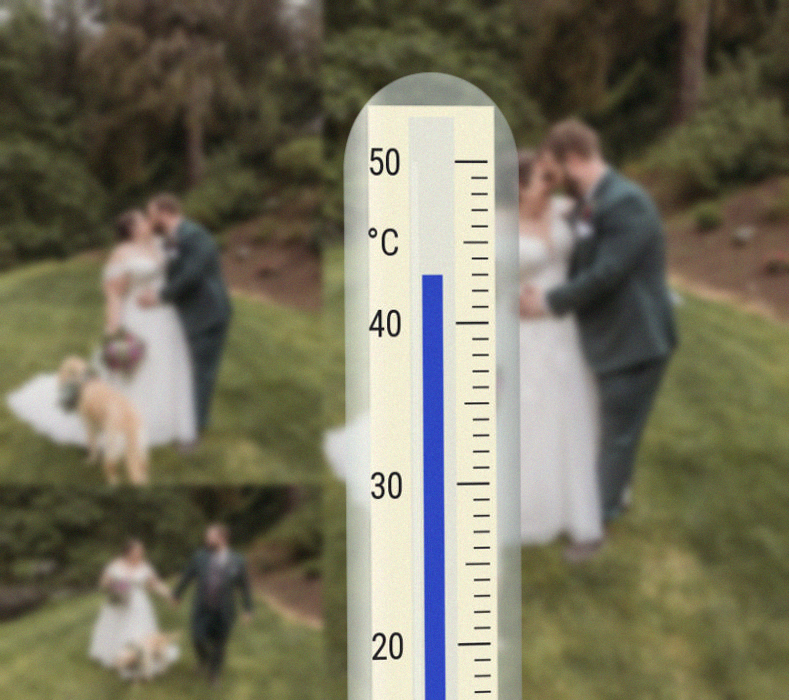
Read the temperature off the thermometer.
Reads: 43 °C
